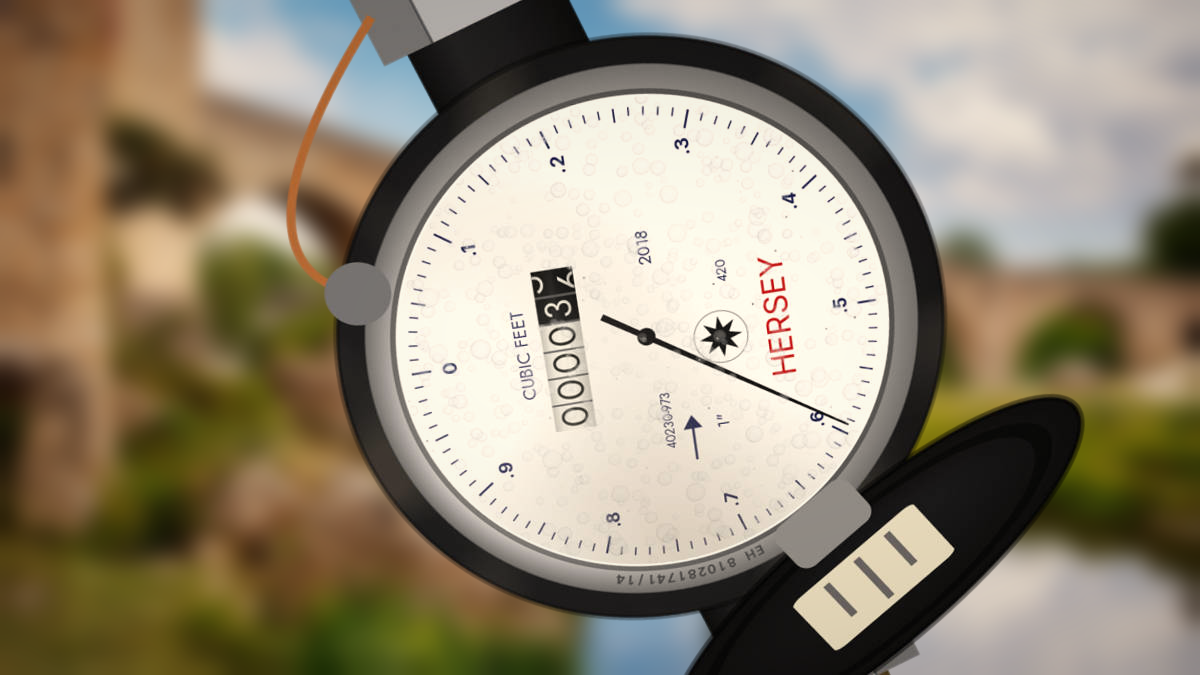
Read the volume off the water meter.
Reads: 35.59 ft³
